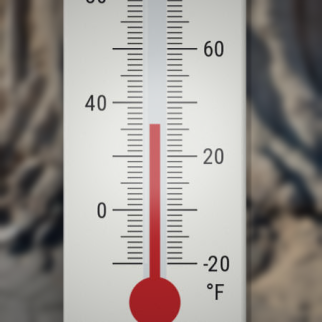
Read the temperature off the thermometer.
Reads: 32 °F
